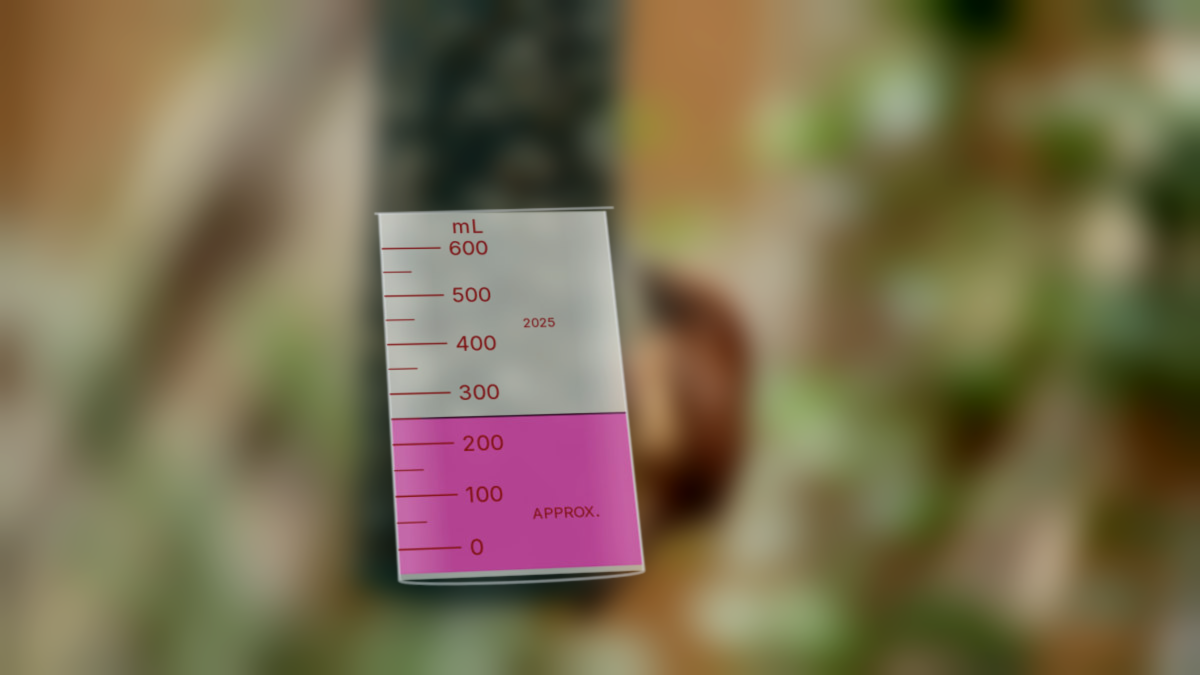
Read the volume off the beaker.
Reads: 250 mL
